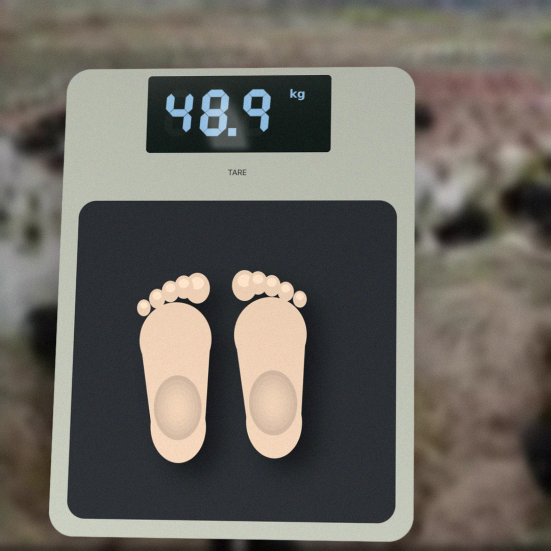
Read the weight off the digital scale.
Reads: 48.9 kg
